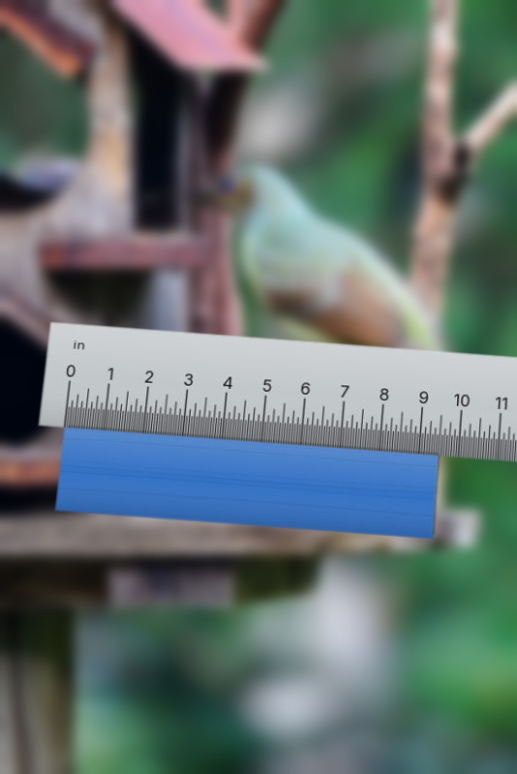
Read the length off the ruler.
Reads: 9.5 in
